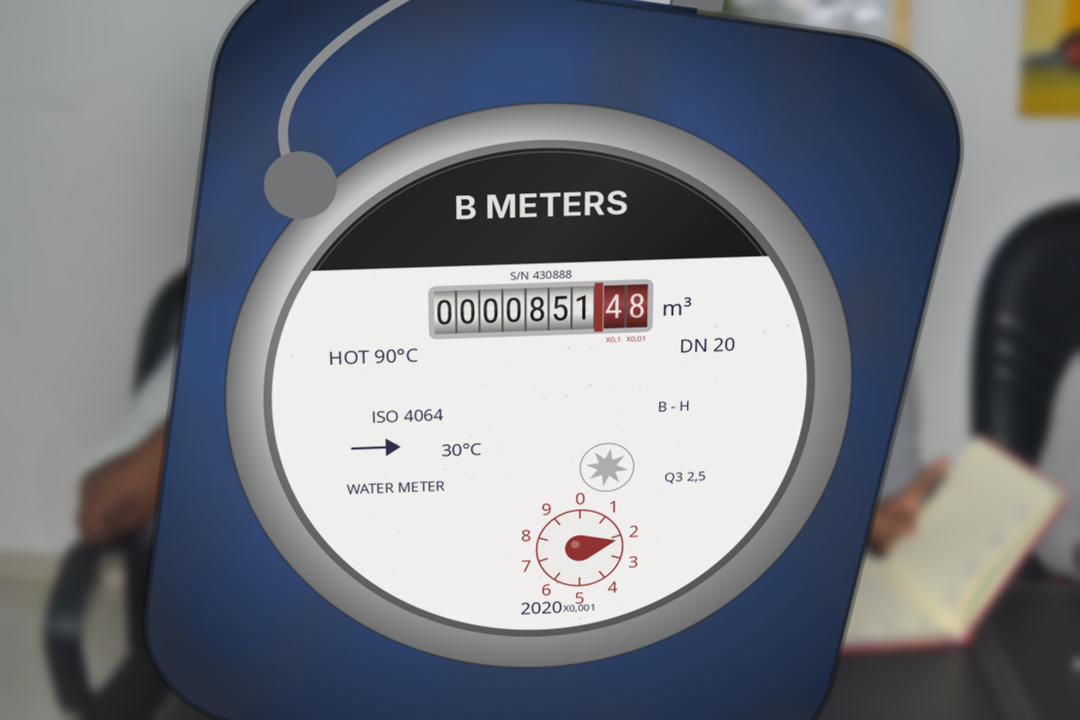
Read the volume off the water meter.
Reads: 851.482 m³
